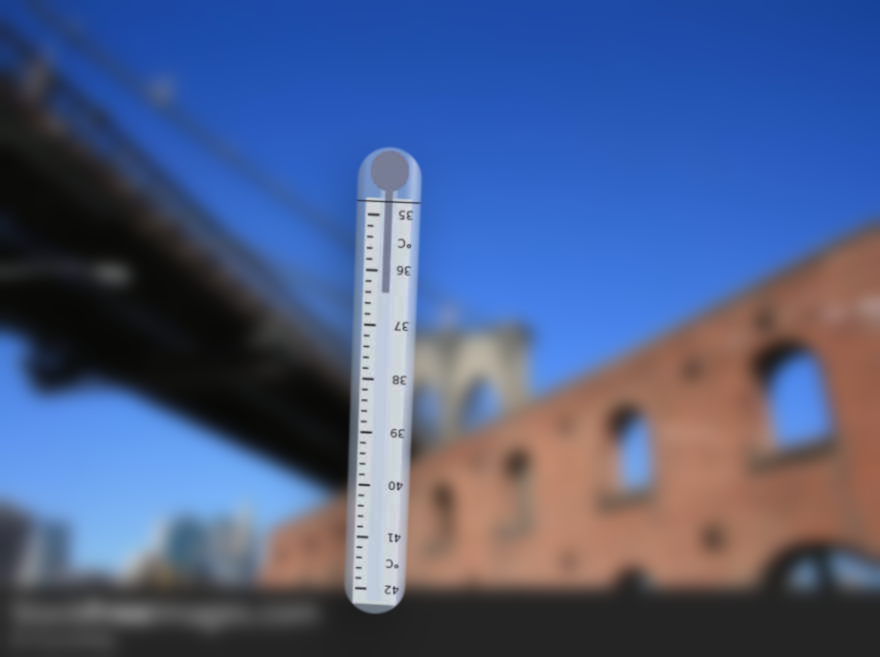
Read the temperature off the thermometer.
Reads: 36.4 °C
